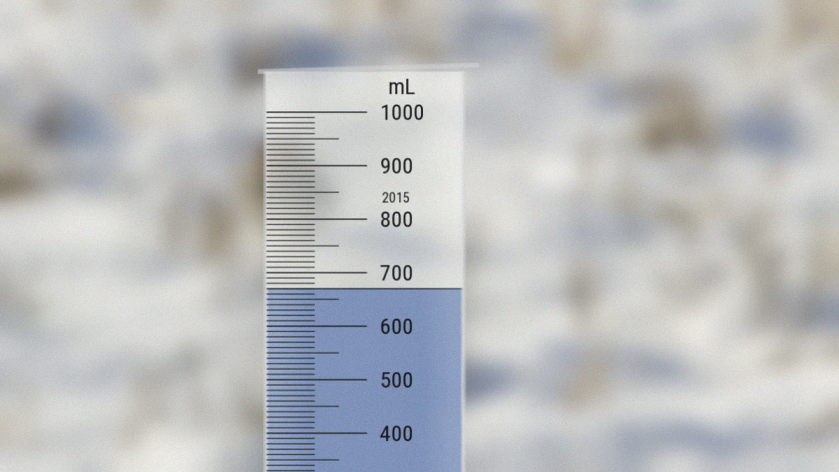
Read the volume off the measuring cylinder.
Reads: 670 mL
